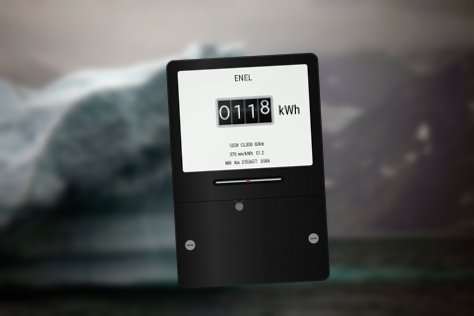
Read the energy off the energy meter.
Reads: 118 kWh
